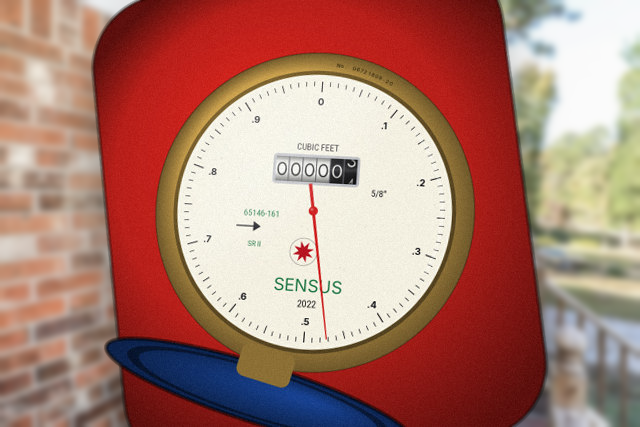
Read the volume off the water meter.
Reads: 3.47 ft³
